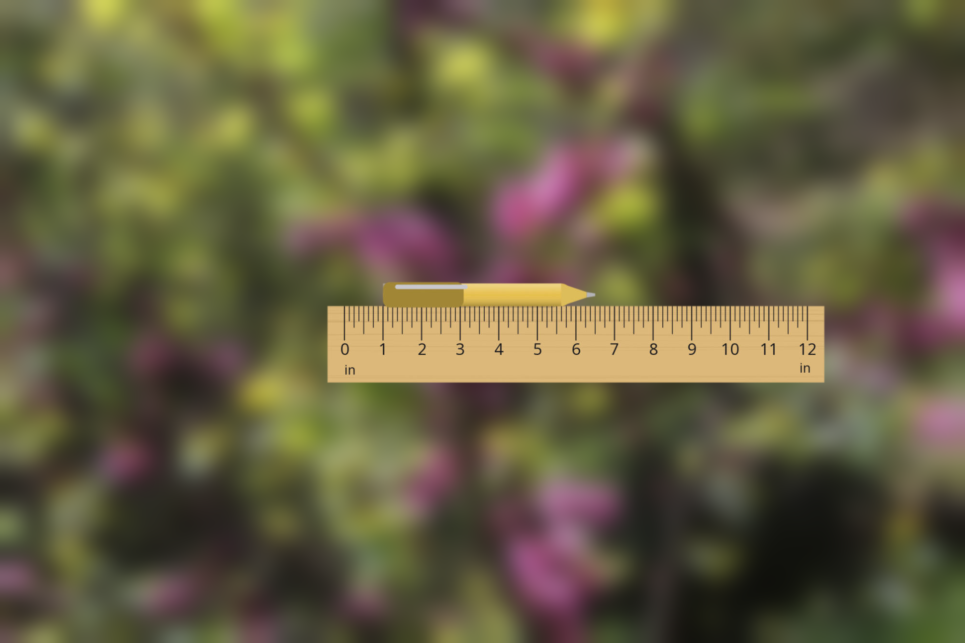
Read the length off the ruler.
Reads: 5.5 in
